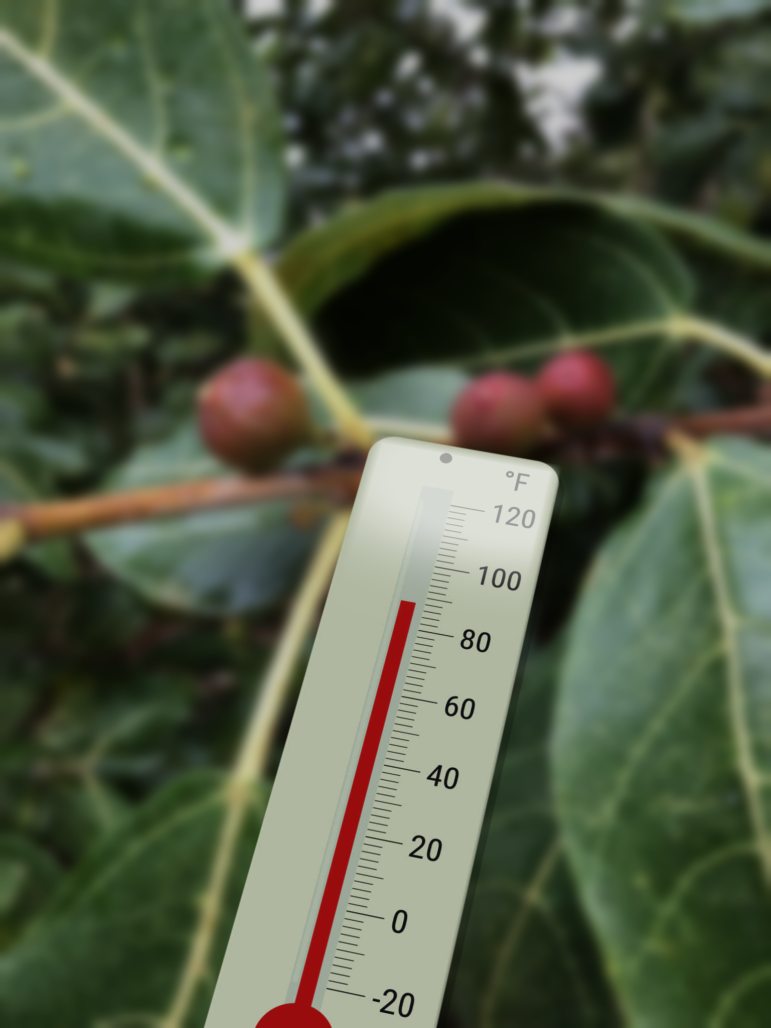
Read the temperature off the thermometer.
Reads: 88 °F
